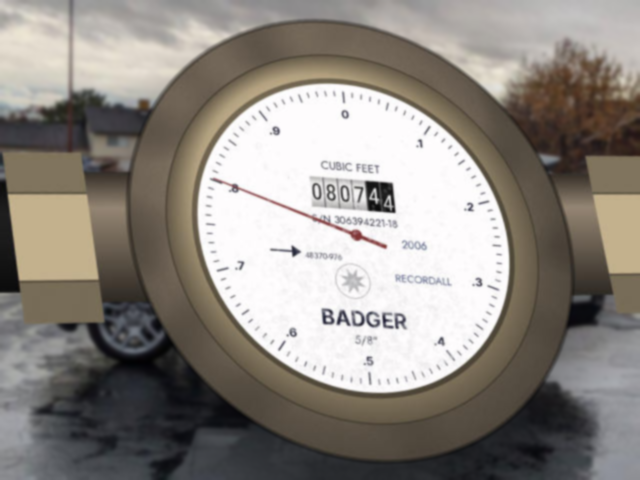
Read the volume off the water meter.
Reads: 80743.80 ft³
